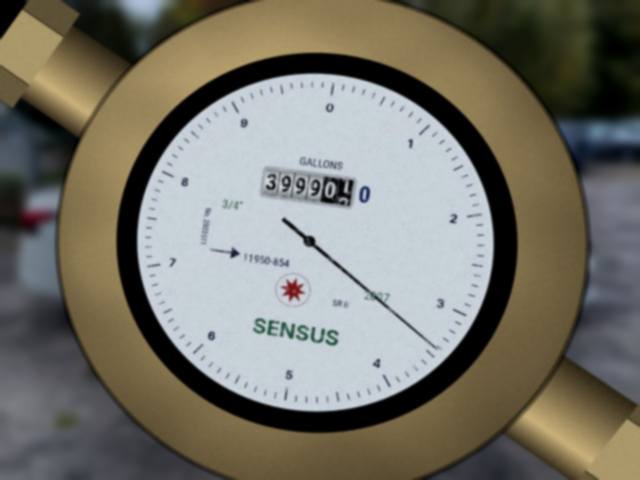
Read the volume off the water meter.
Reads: 3999013.4 gal
